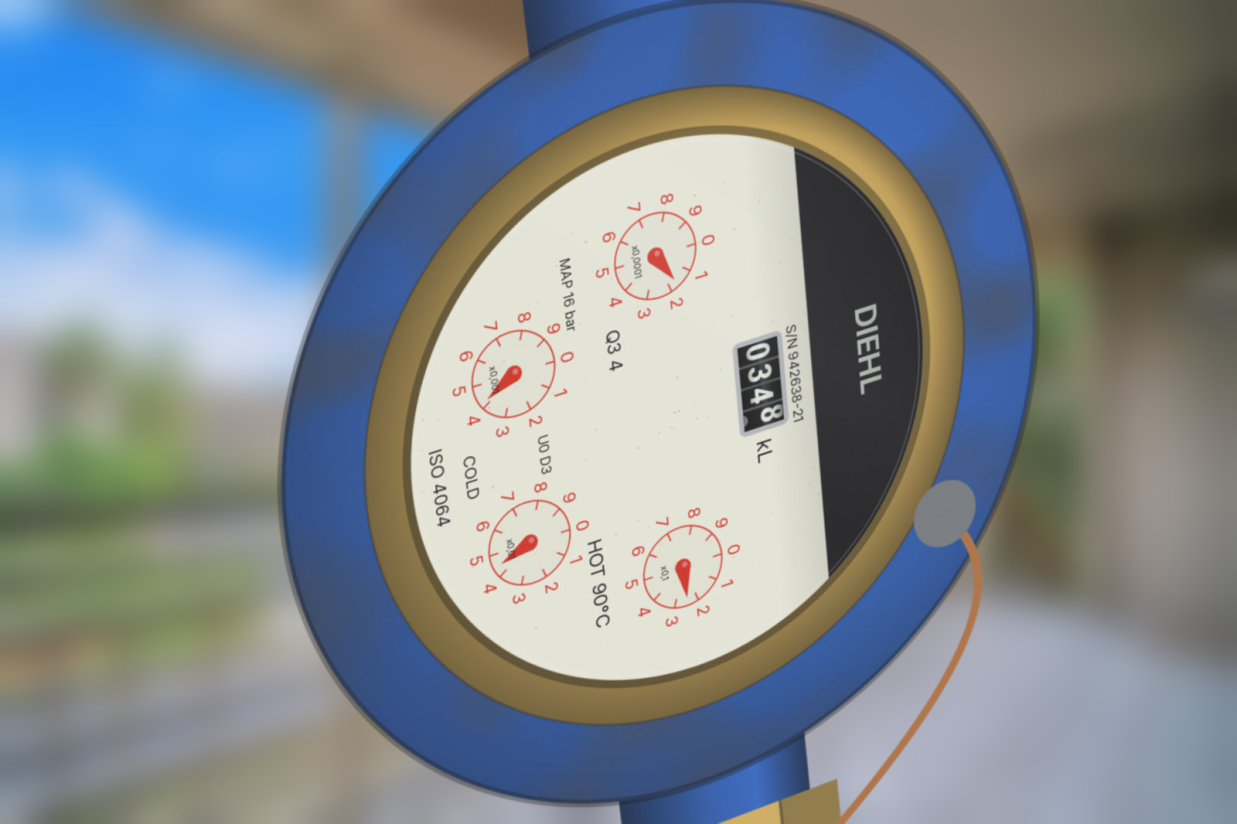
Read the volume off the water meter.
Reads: 348.2441 kL
